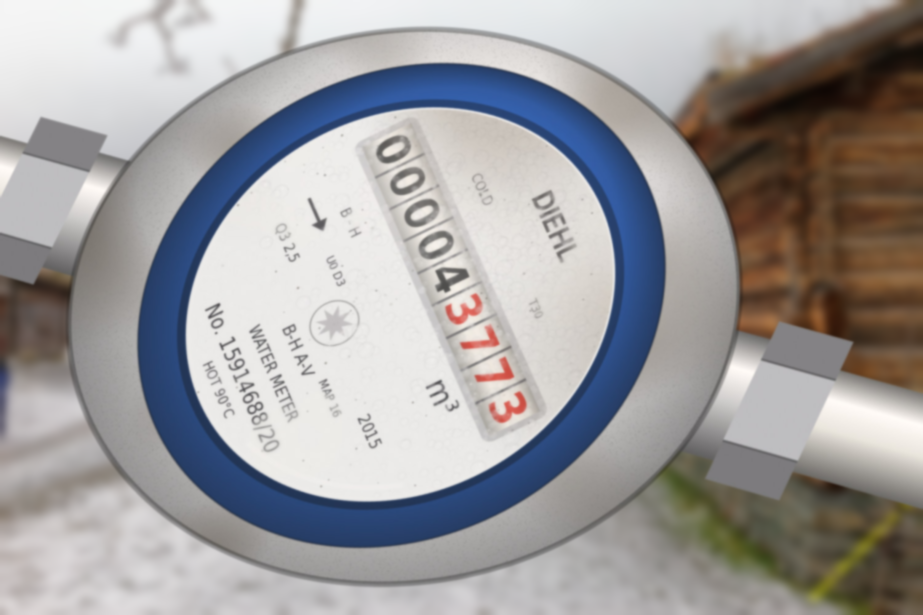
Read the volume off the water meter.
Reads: 4.3773 m³
